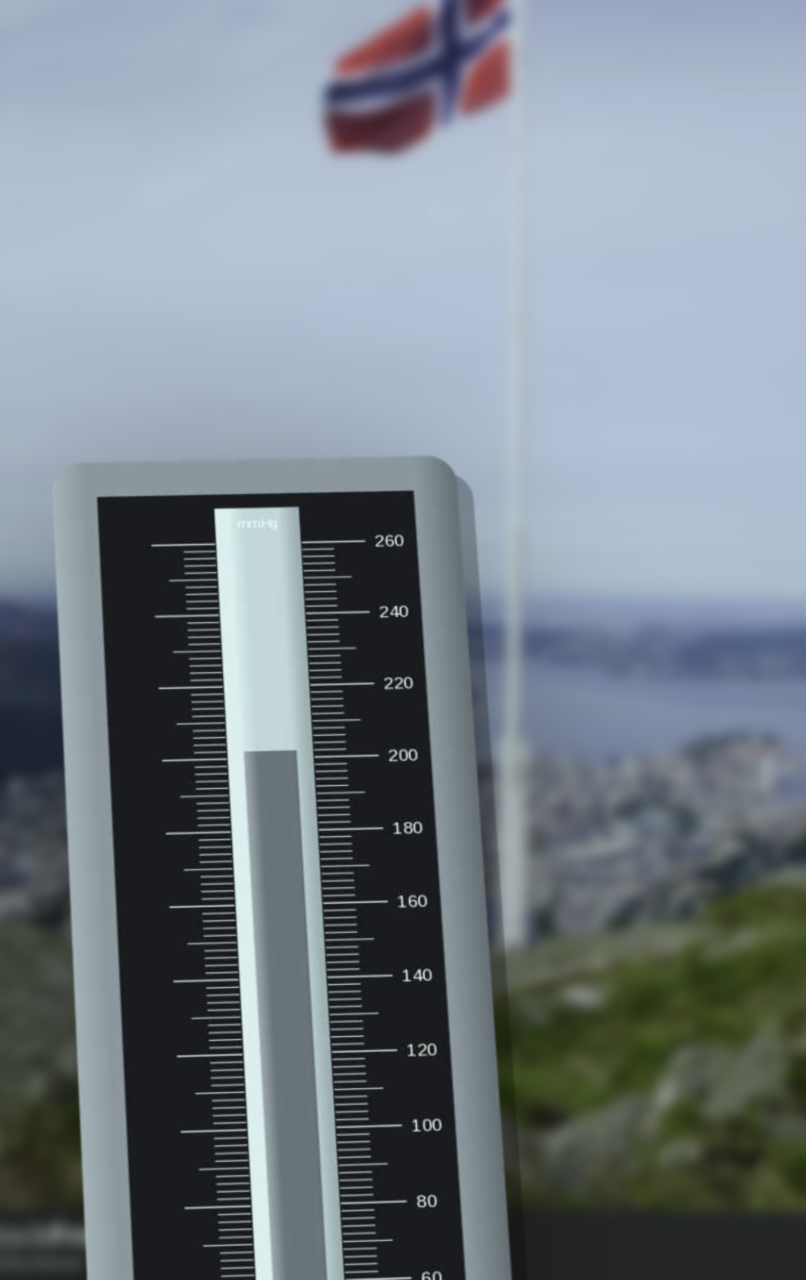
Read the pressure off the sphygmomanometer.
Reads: 202 mmHg
